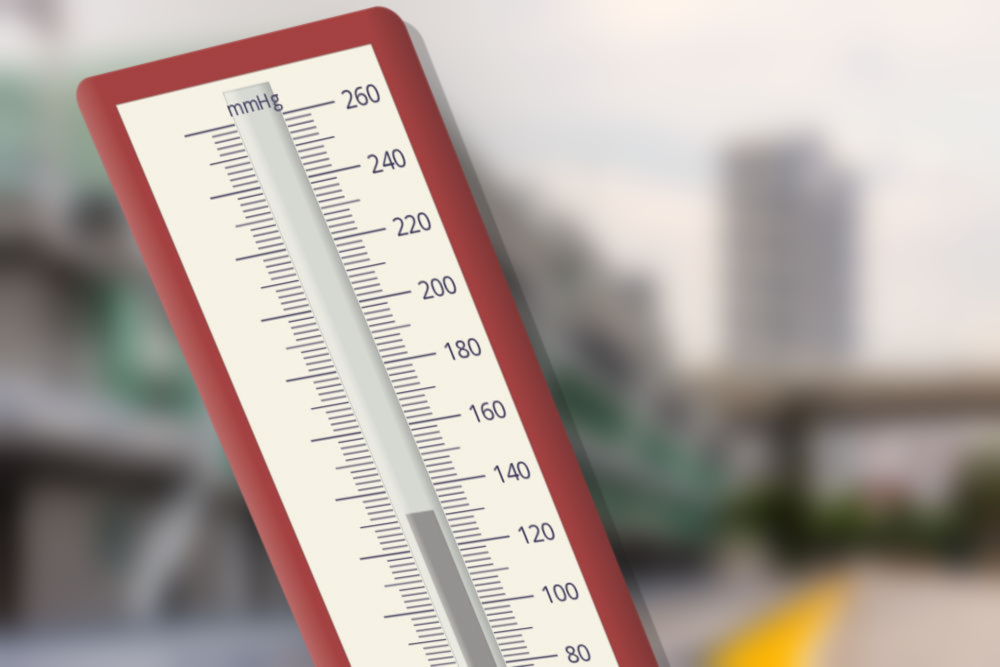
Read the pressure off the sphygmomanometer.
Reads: 132 mmHg
